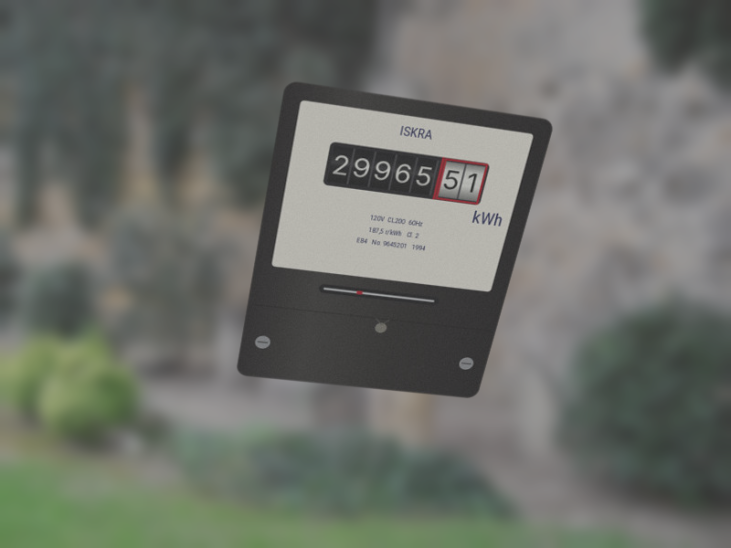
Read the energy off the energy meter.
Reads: 29965.51 kWh
